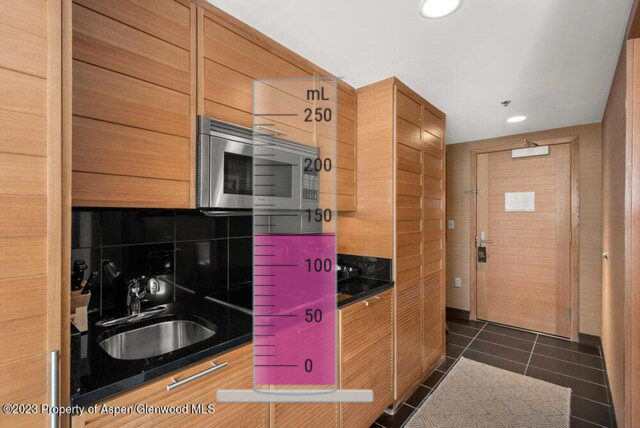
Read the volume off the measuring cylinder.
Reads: 130 mL
